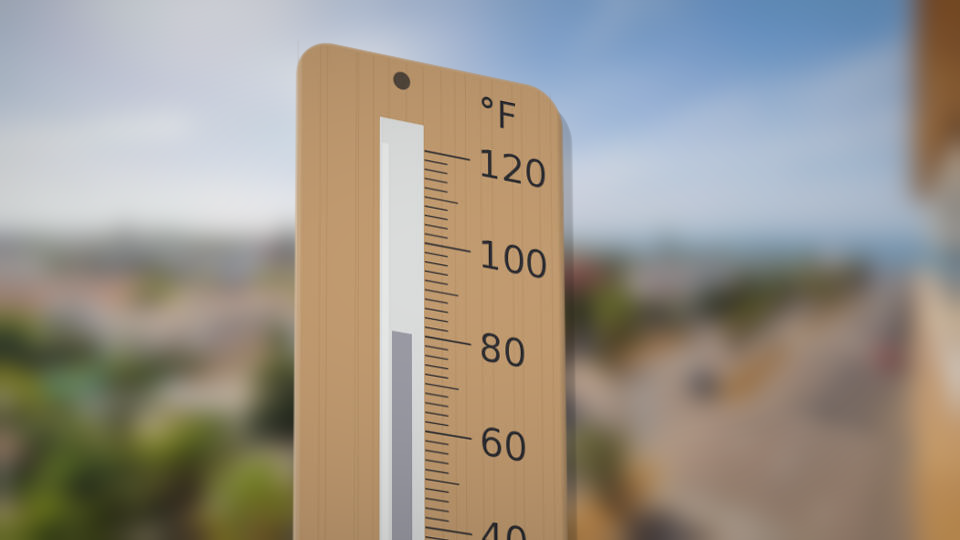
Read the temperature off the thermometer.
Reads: 80 °F
